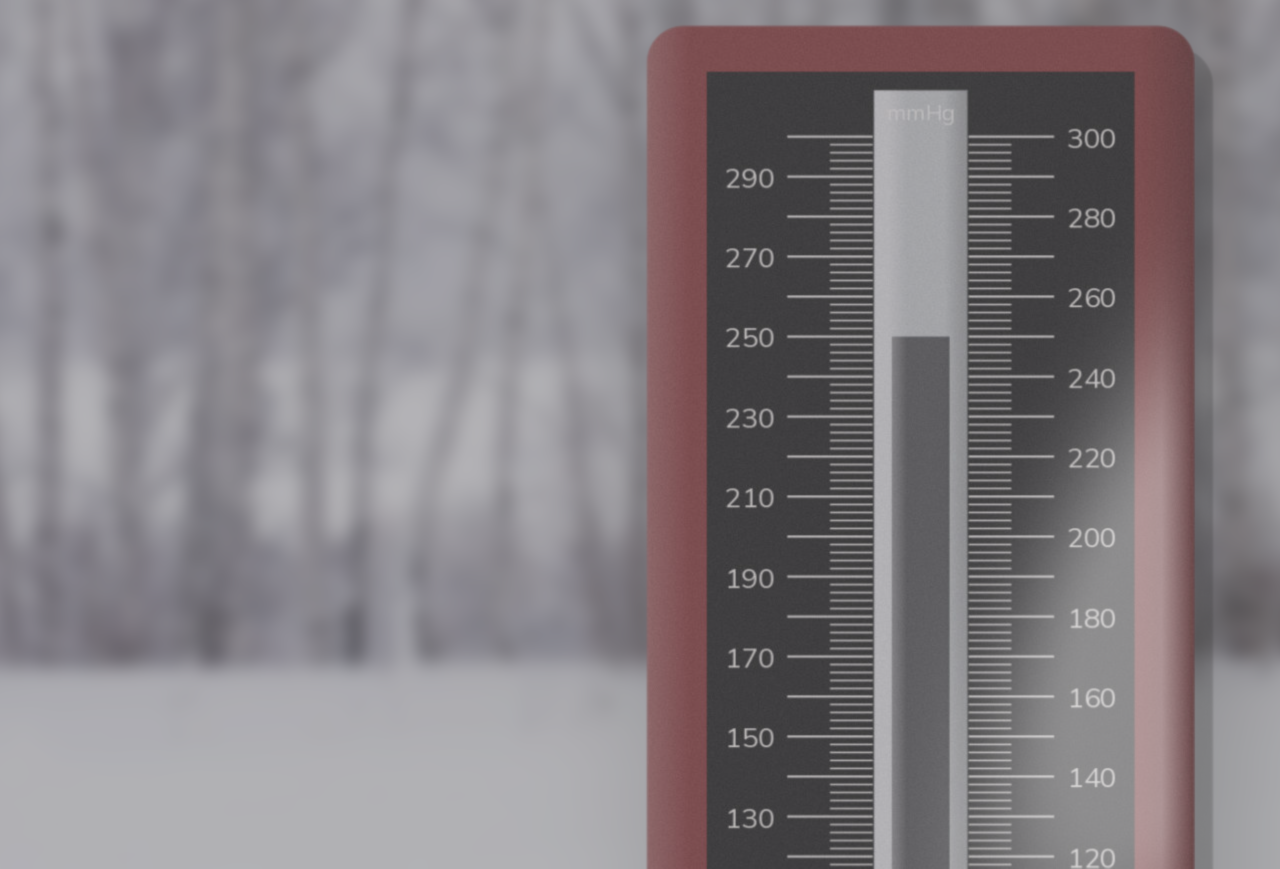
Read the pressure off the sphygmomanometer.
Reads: 250 mmHg
